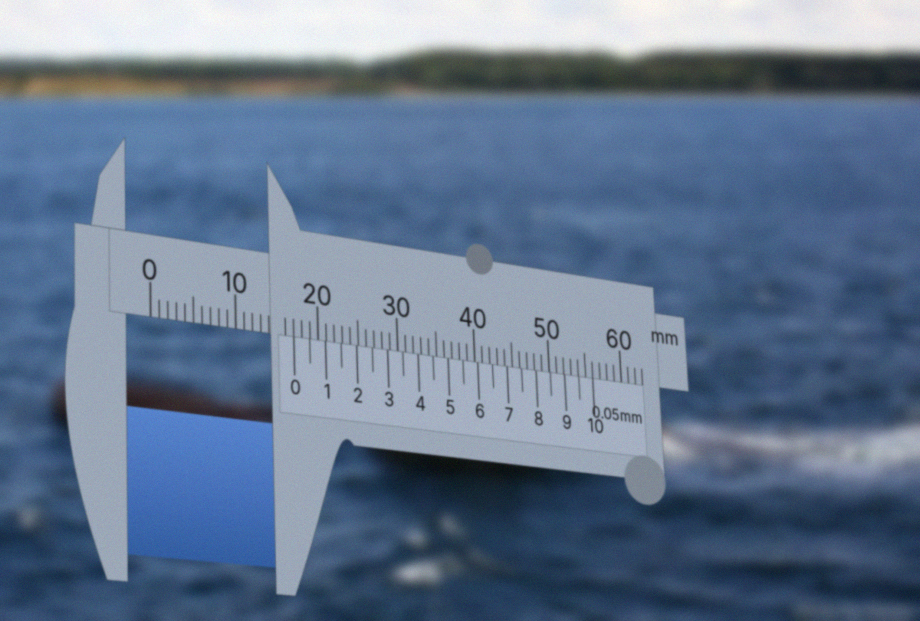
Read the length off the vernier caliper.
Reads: 17.0 mm
